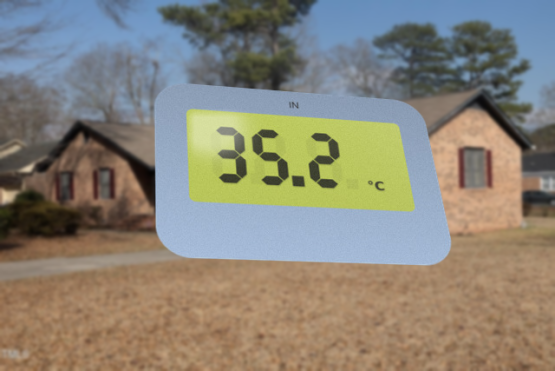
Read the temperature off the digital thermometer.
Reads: 35.2 °C
